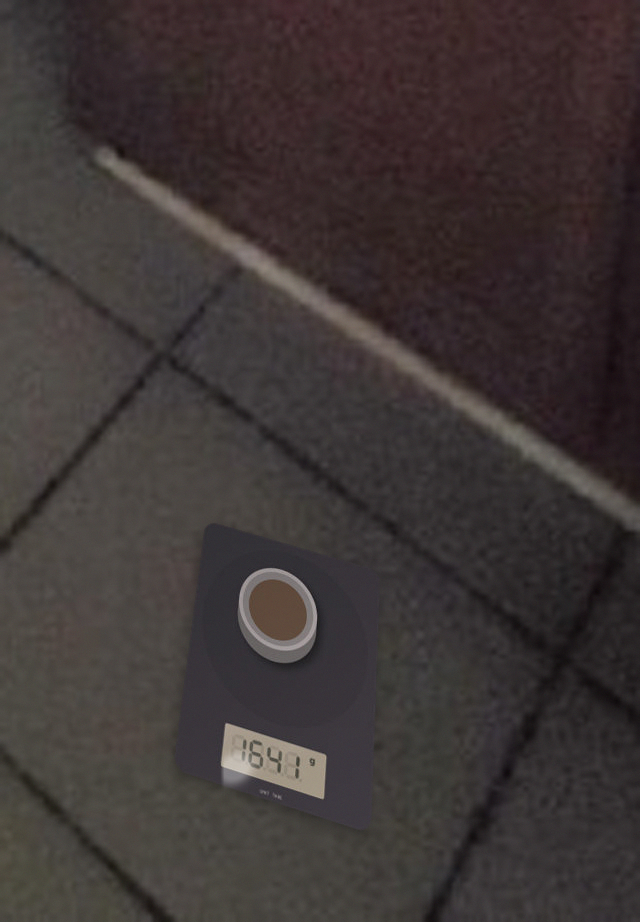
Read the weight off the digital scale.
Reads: 1641 g
